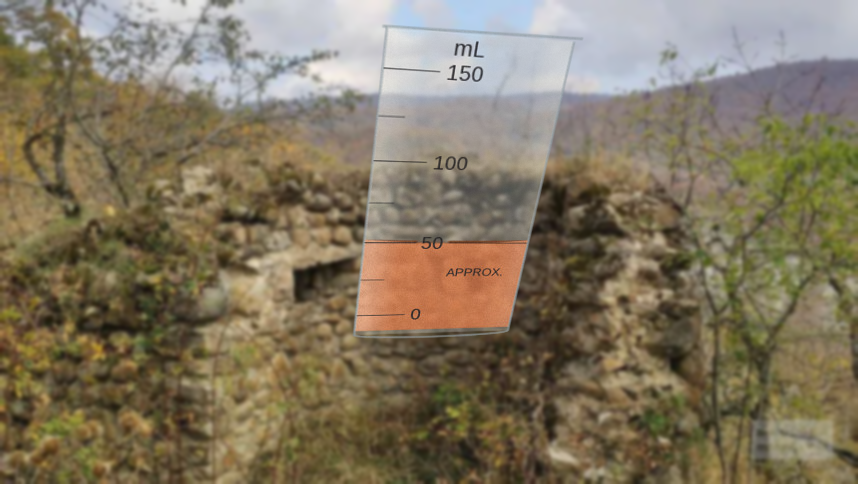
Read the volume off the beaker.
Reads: 50 mL
